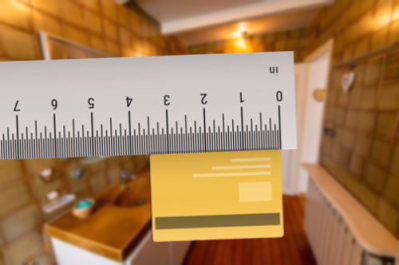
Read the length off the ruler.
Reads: 3.5 in
